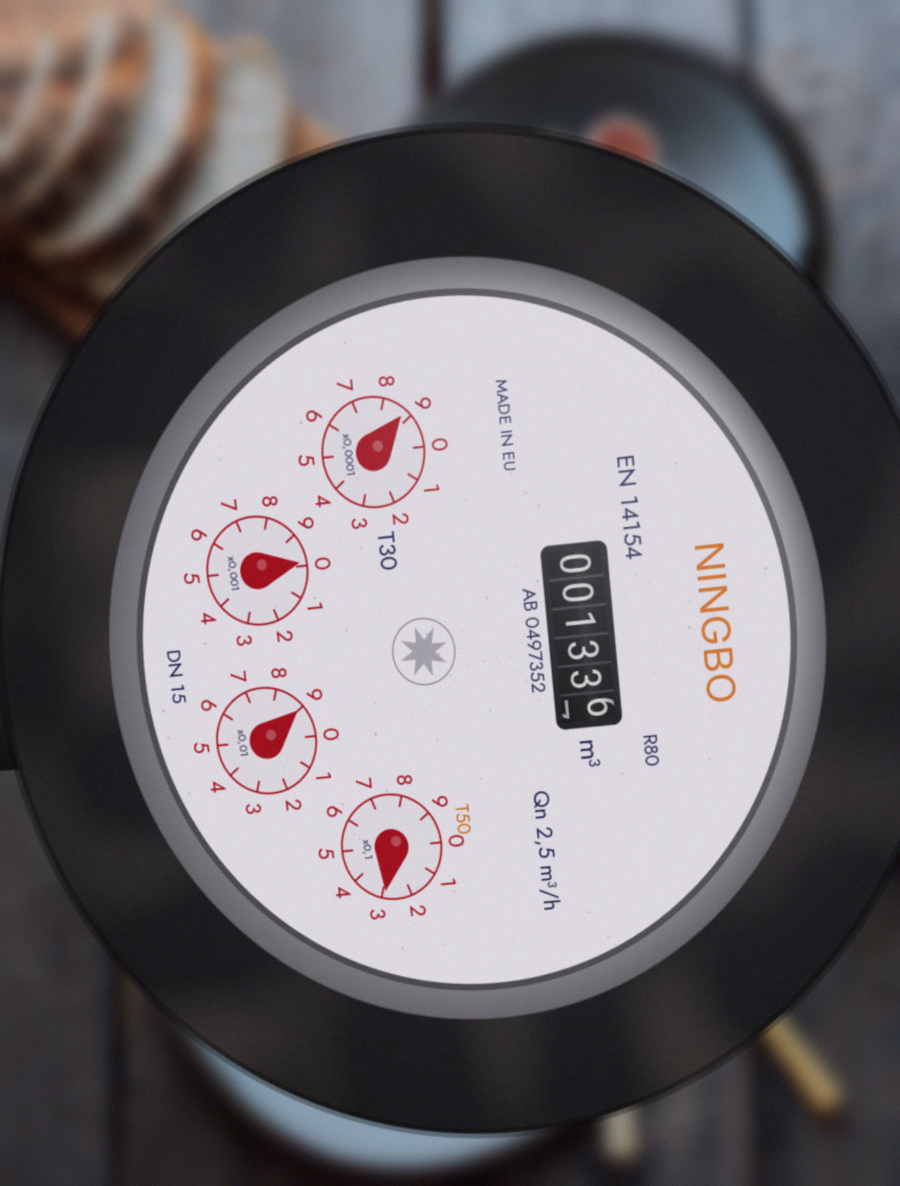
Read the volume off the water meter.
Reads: 1336.2898 m³
